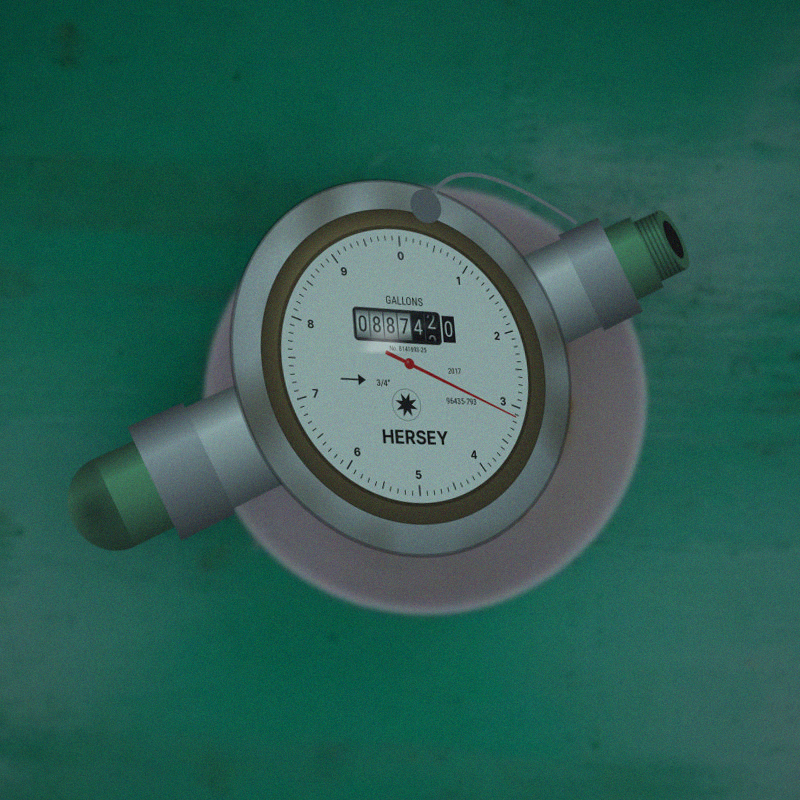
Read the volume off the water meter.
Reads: 887423.1 gal
